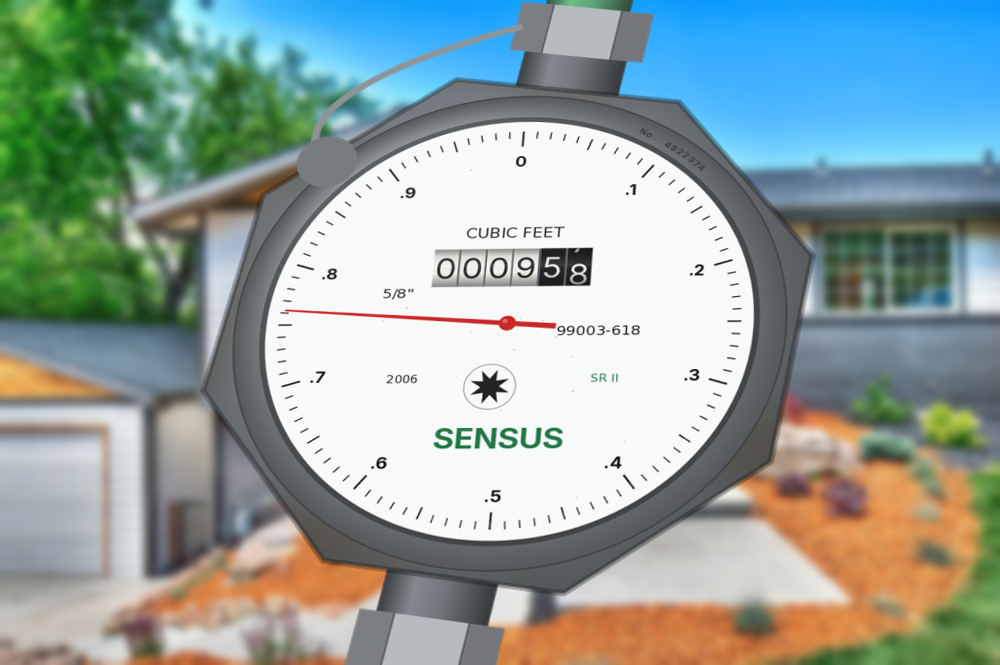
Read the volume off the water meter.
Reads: 957.76 ft³
